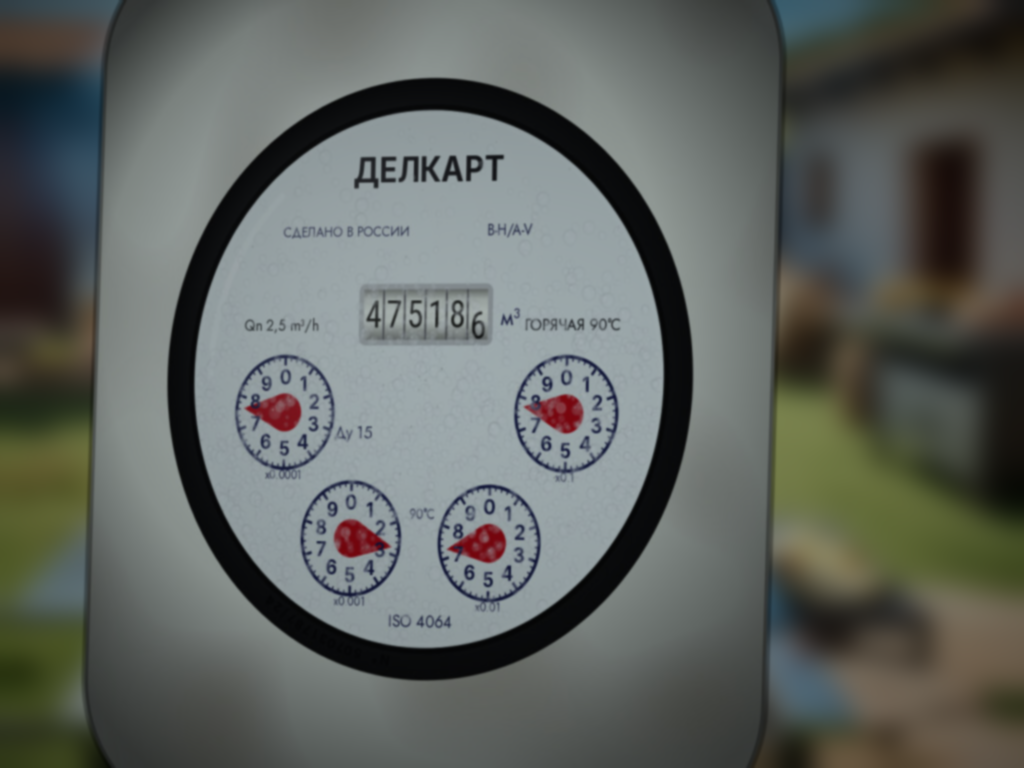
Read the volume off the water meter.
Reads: 475185.7727 m³
